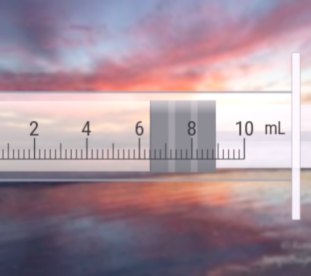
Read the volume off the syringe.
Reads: 6.4 mL
